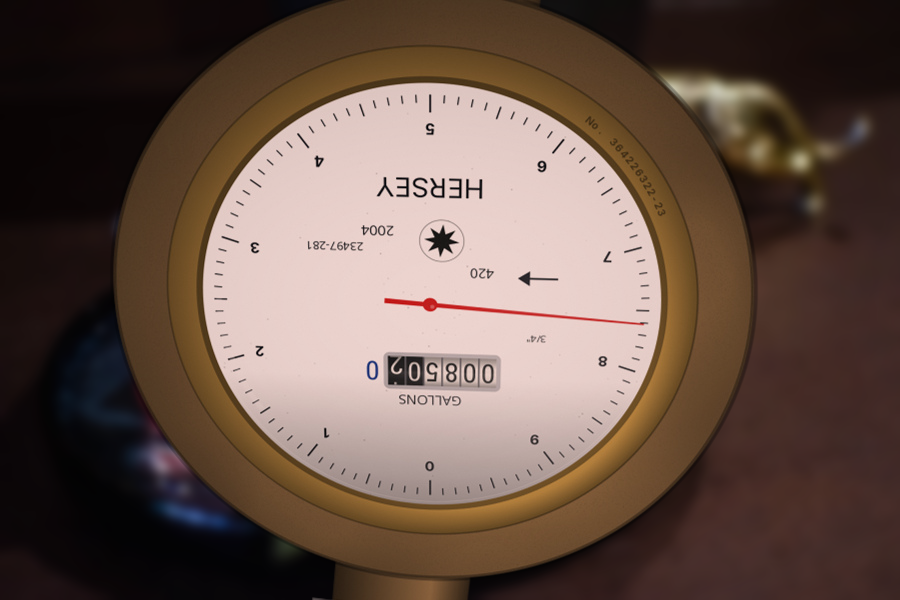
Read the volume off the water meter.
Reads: 85017.6 gal
